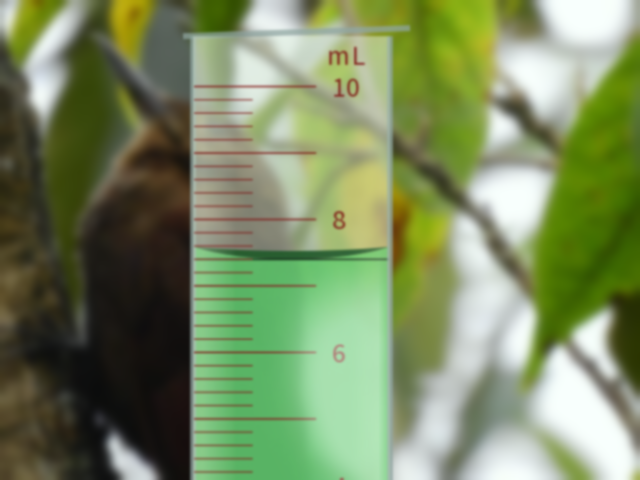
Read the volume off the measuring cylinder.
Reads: 7.4 mL
